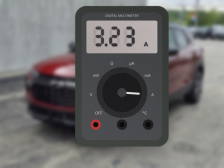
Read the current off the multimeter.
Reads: 3.23 A
